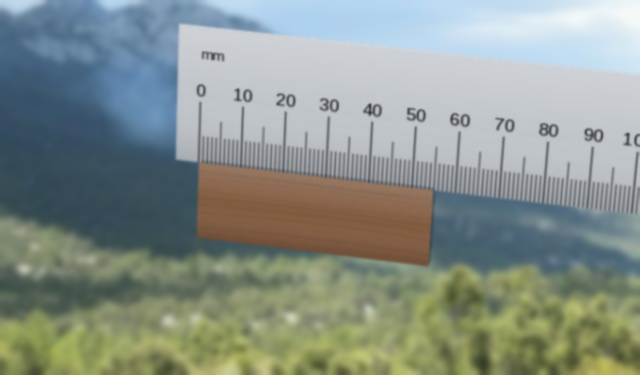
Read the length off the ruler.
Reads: 55 mm
